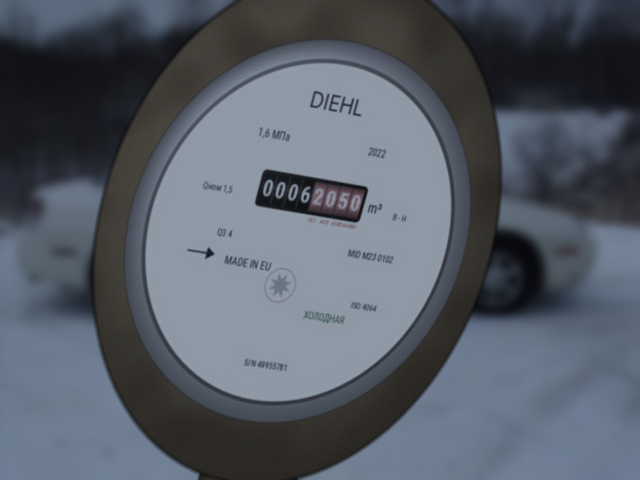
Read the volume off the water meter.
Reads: 6.2050 m³
